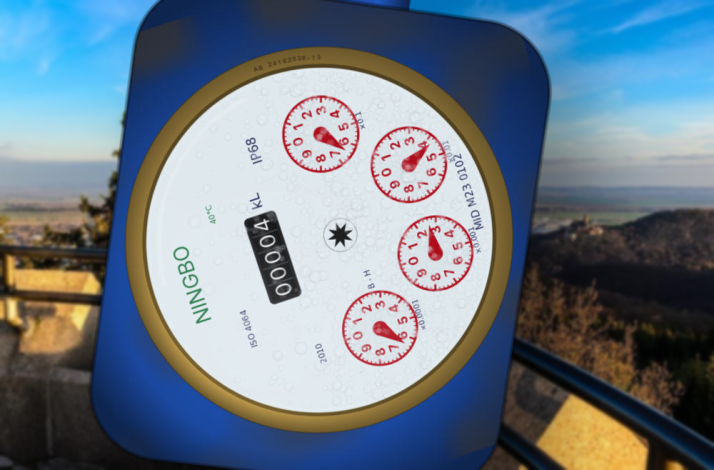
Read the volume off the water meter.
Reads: 4.6426 kL
